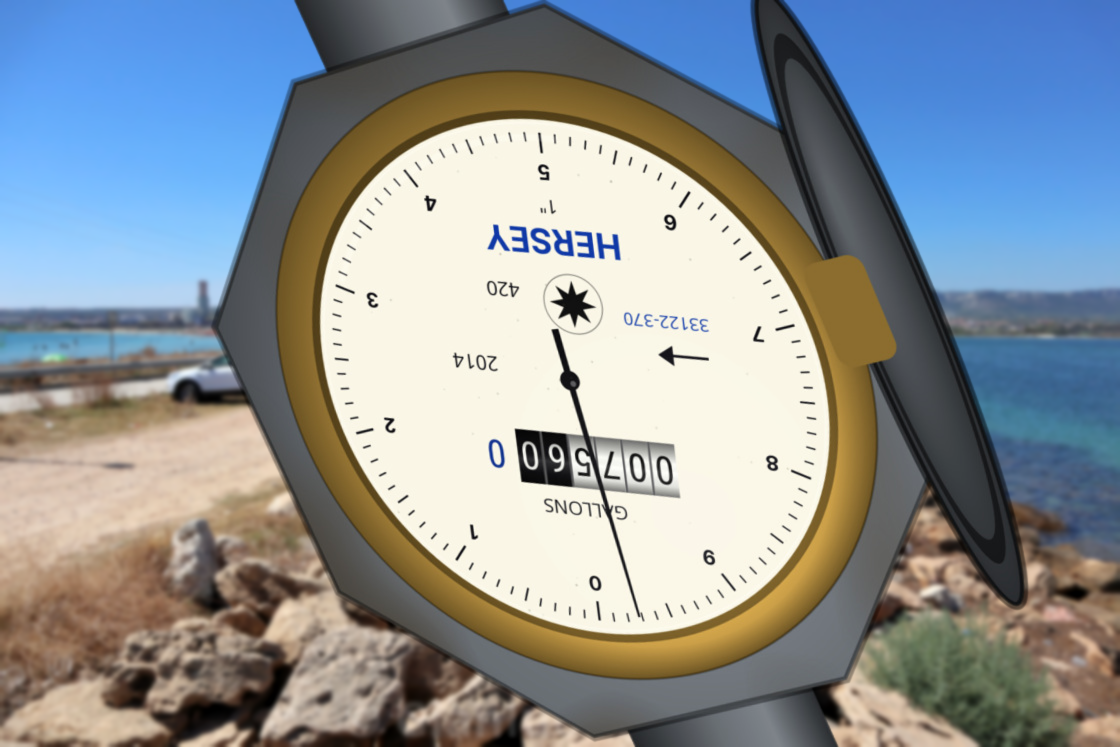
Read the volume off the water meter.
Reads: 75599.7 gal
